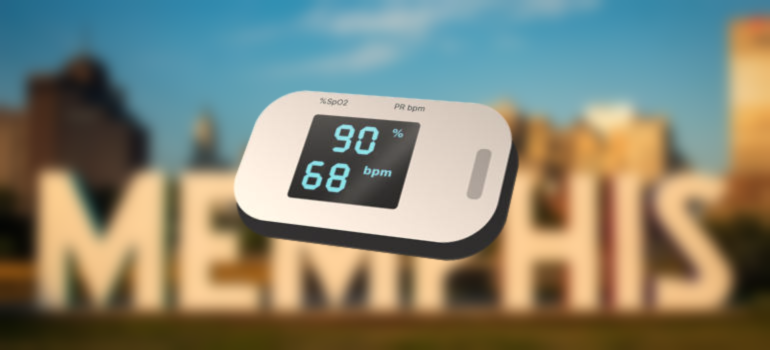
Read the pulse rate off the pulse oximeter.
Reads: 68 bpm
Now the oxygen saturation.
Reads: 90 %
